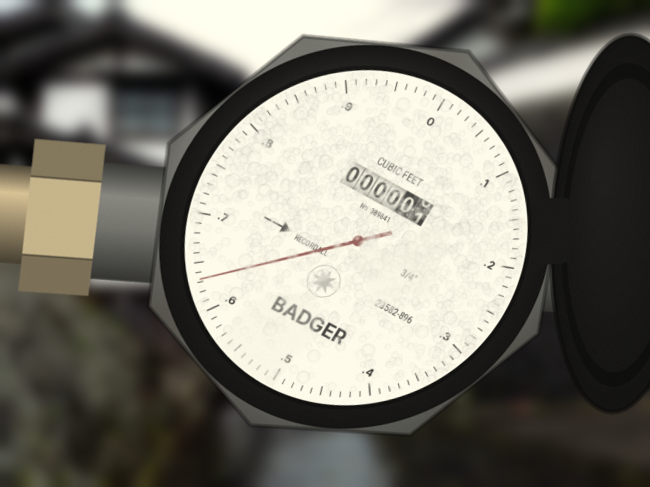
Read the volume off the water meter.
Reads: 0.63 ft³
